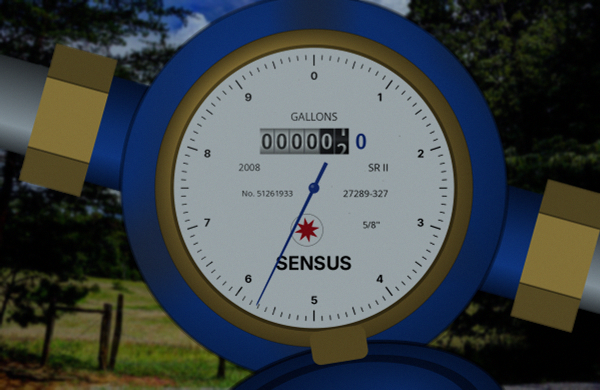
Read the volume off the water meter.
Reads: 15.7 gal
